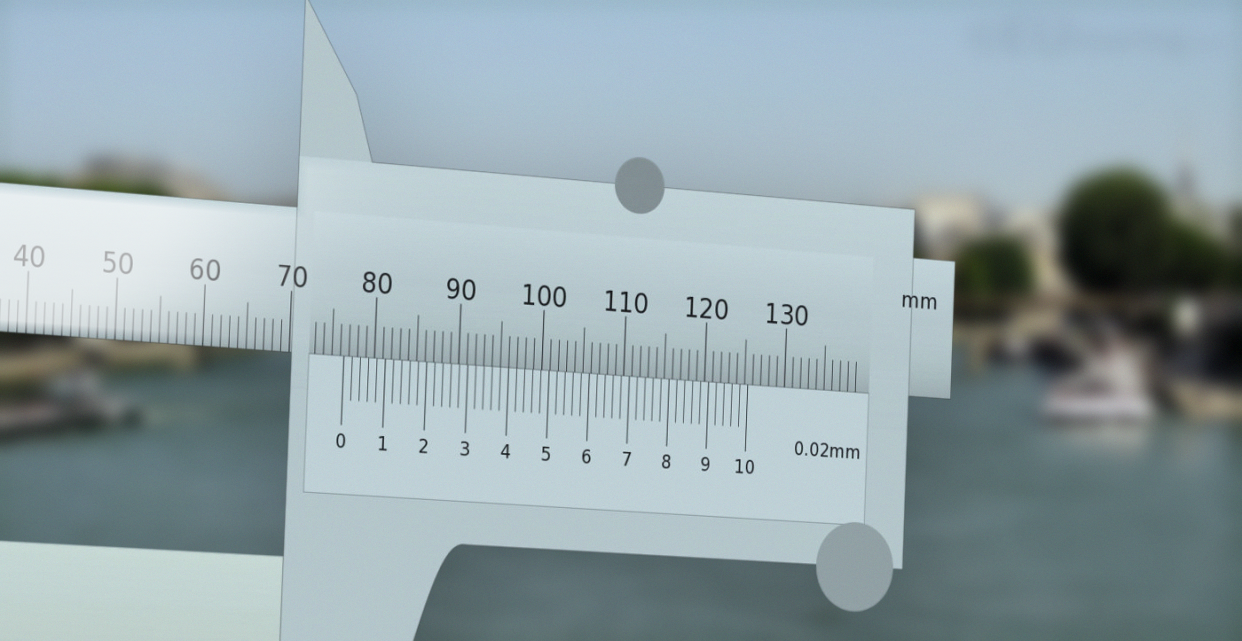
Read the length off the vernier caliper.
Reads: 76.4 mm
